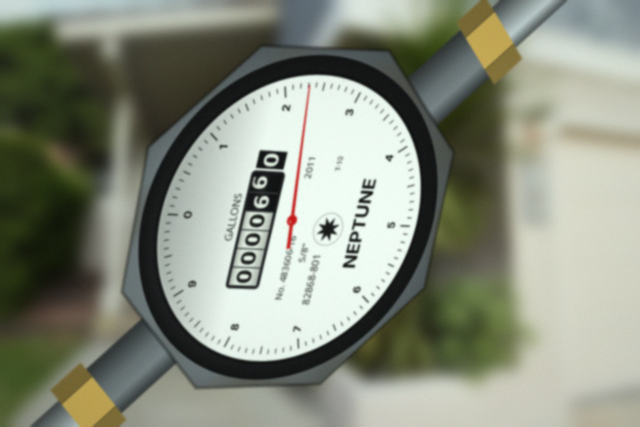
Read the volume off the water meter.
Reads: 662.3 gal
